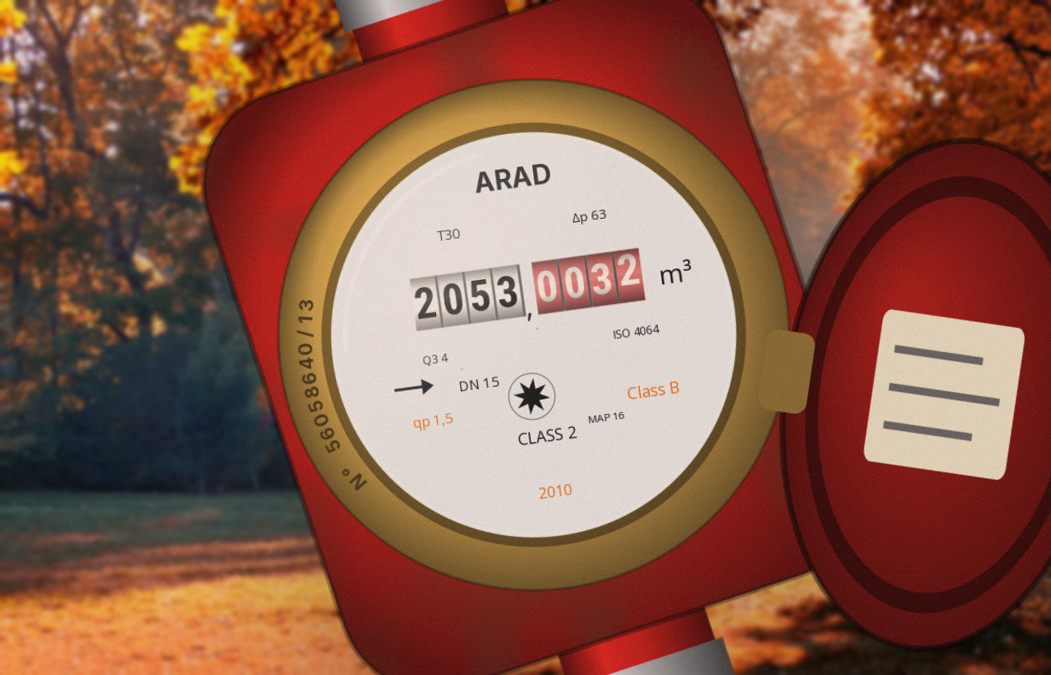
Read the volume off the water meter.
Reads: 2053.0032 m³
